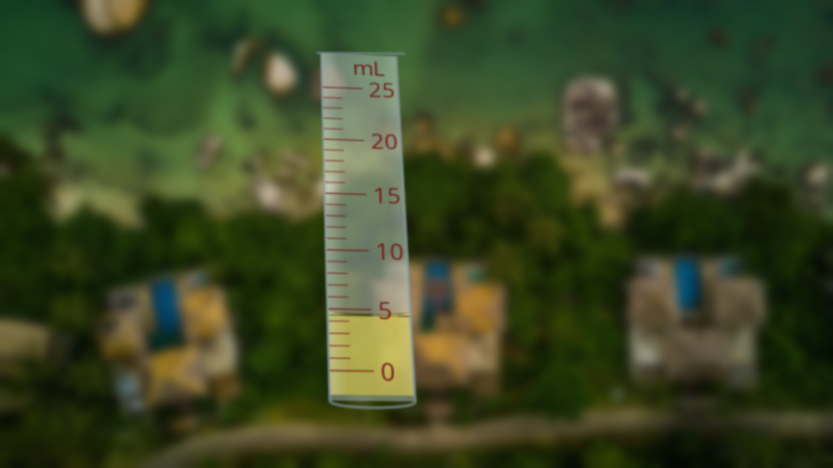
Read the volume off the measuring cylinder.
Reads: 4.5 mL
